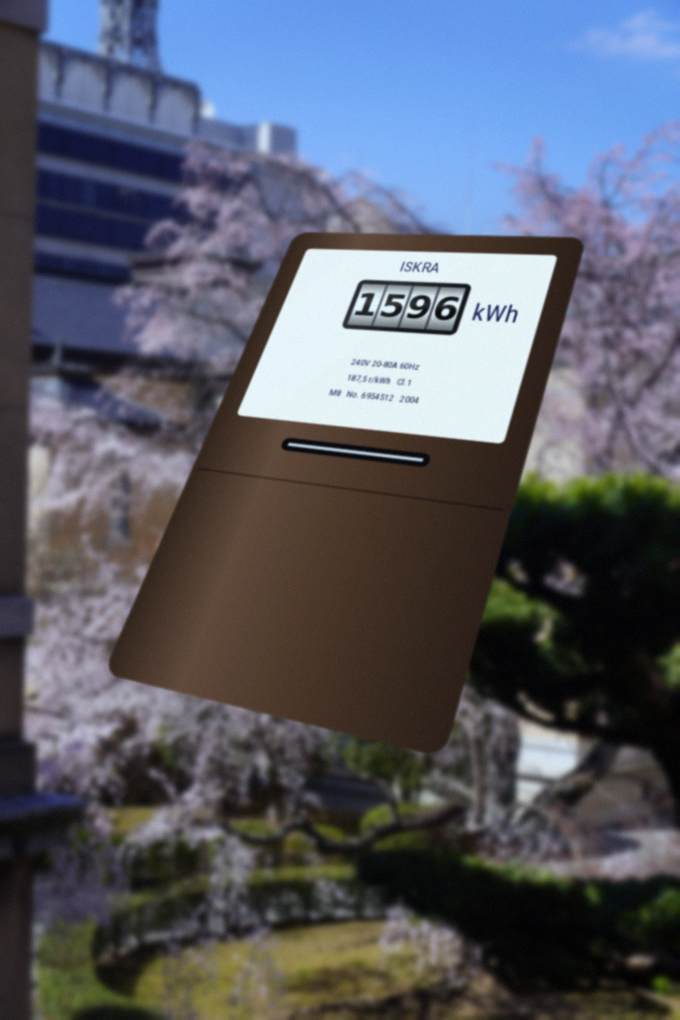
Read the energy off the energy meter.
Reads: 1596 kWh
